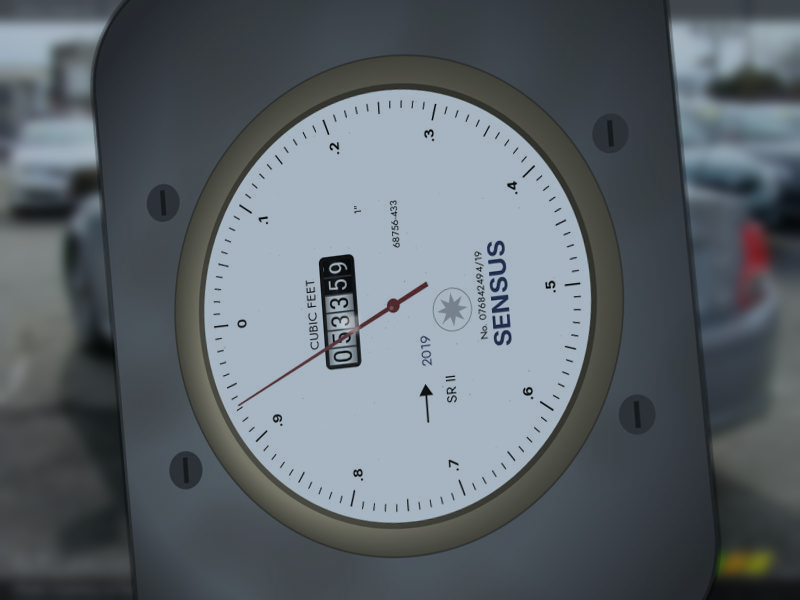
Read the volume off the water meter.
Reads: 53358.93 ft³
